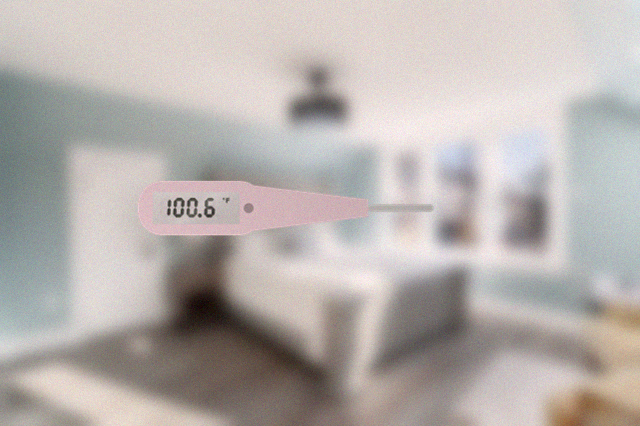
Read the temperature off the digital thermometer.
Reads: 100.6 °F
